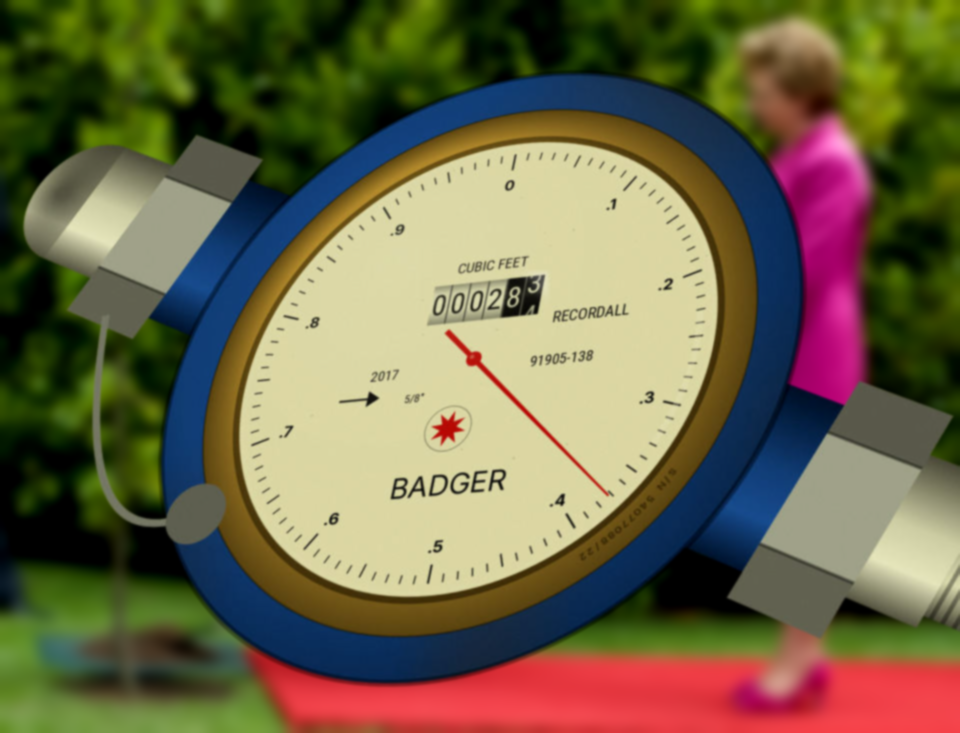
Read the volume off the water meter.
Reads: 283.37 ft³
